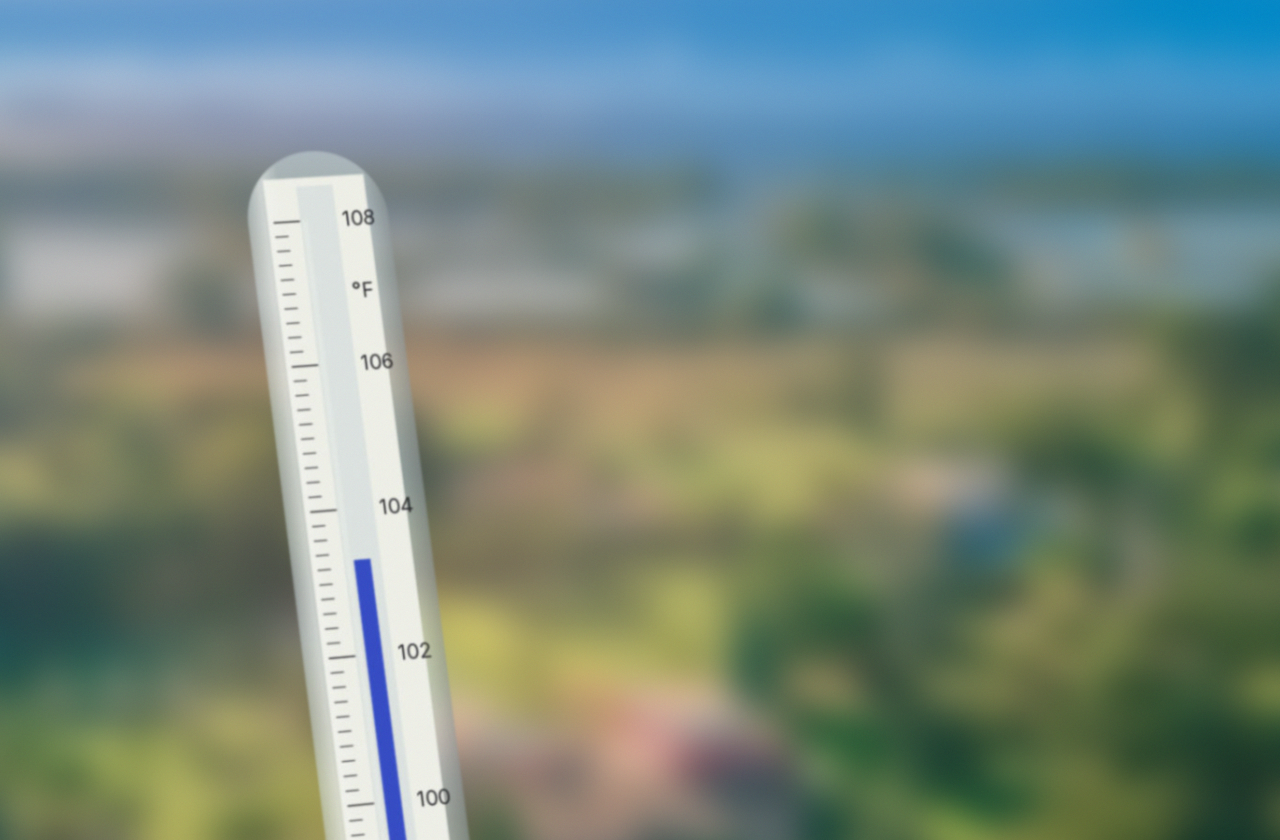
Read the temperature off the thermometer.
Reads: 103.3 °F
